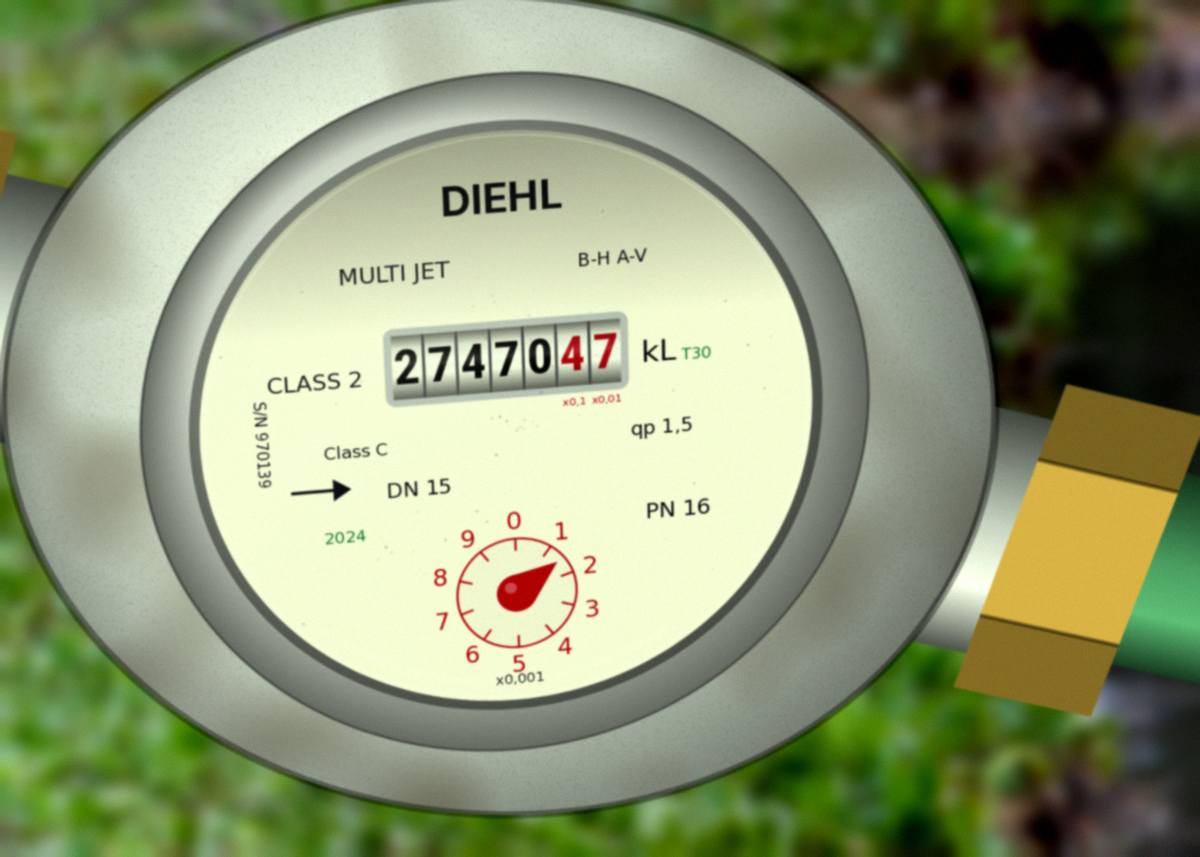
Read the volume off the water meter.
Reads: 27470.471 kL
